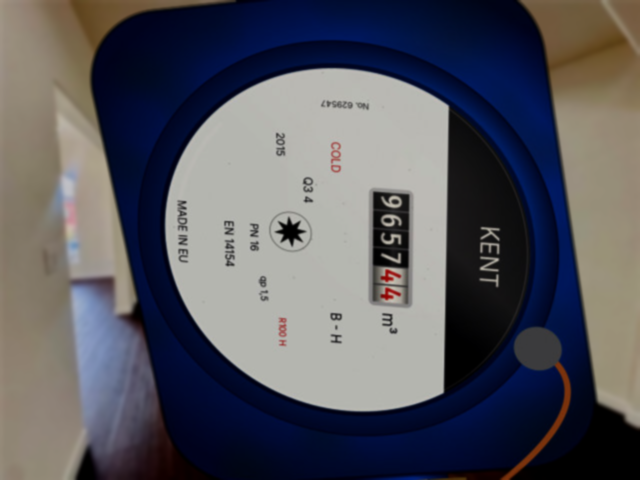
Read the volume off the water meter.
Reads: 9657.44 m³
